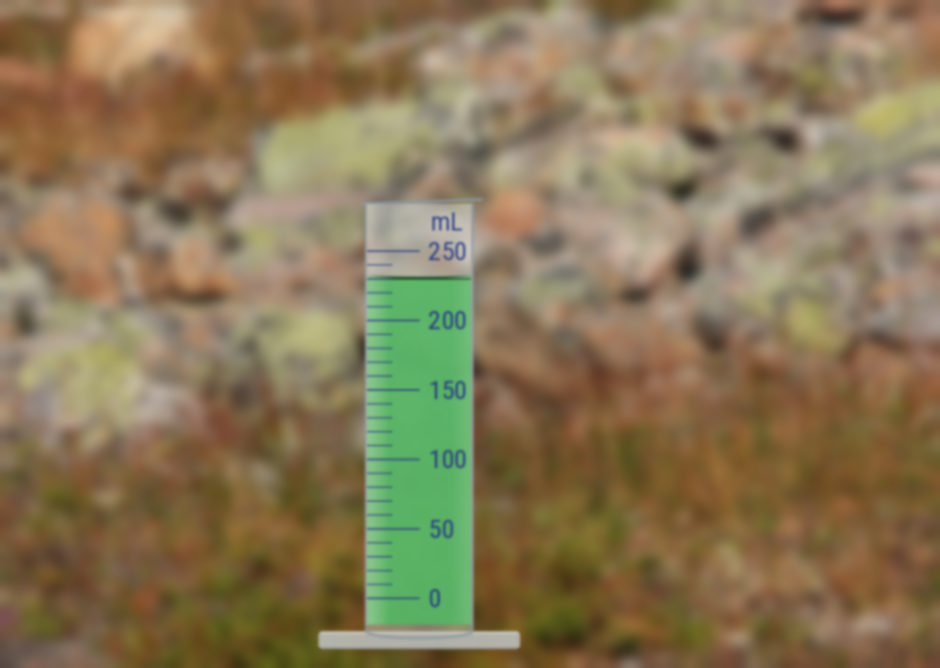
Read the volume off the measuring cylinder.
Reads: 230 mL
